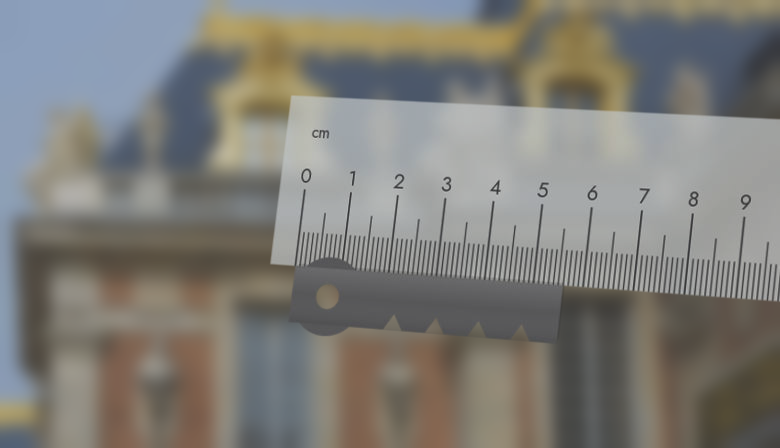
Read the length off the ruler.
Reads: 5.6 cm
